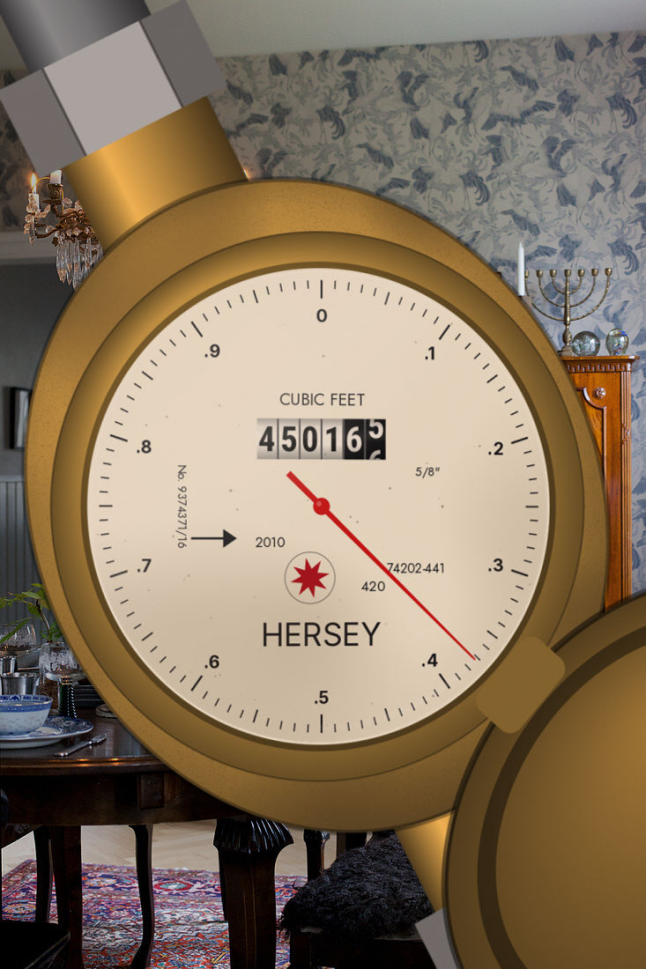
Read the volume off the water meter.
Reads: 450165.37 ft³
